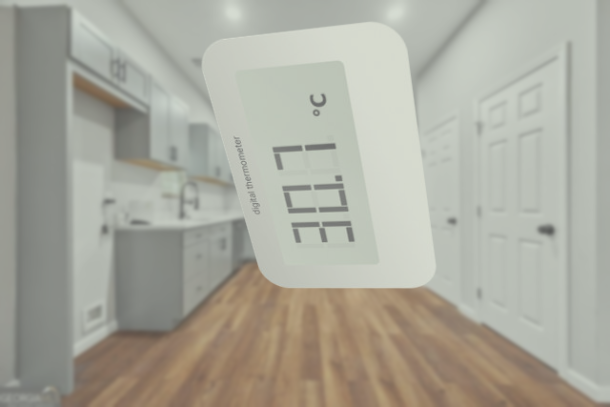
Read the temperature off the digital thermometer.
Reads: 30.7 °C
